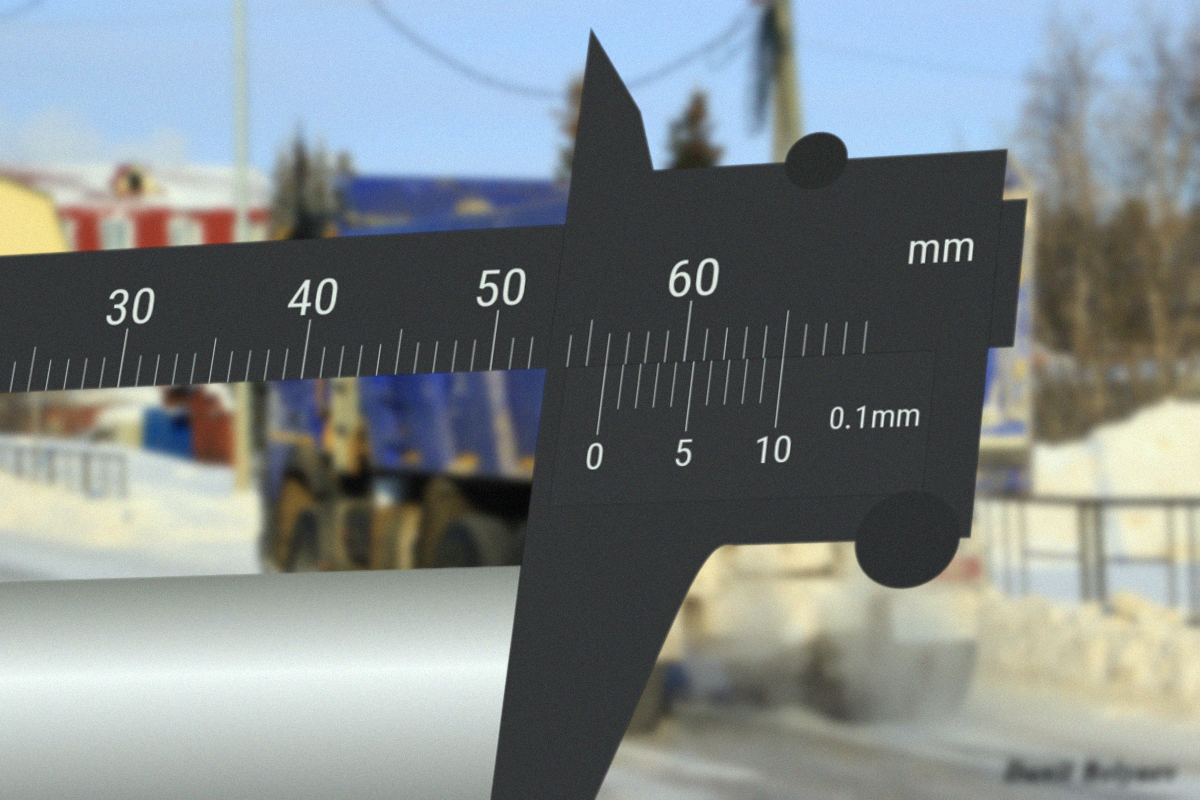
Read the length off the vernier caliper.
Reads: 56.0 mm
